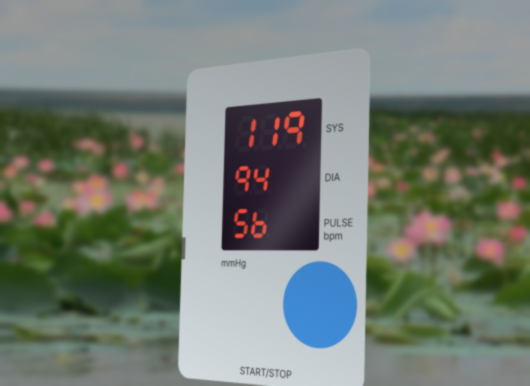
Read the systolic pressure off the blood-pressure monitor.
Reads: 119 mmHg
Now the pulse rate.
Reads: 56 bpm
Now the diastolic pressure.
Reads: 94 mmHg
